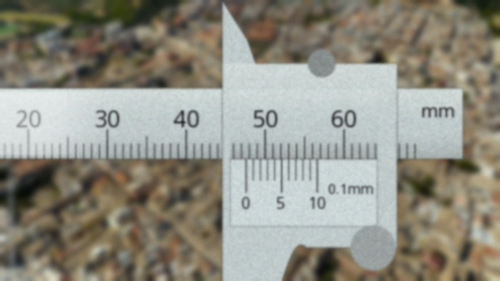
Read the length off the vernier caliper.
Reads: 47.6 mm
